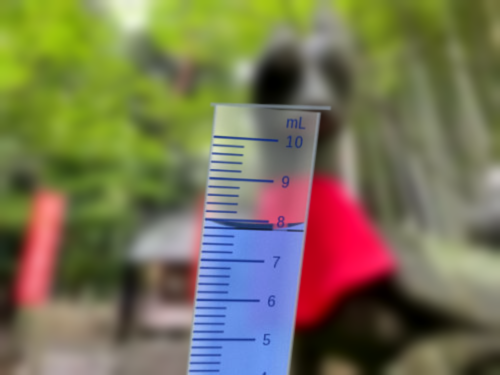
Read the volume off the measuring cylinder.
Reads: 7.8 mL
